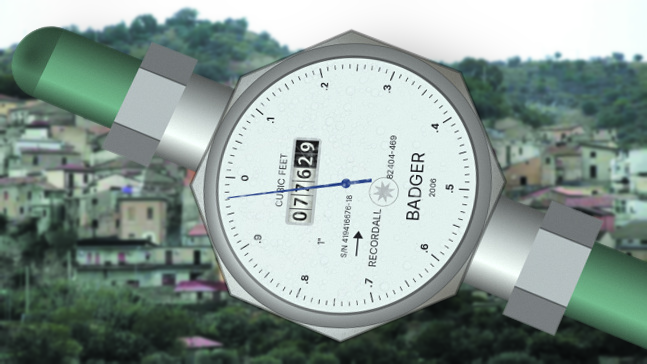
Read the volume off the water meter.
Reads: 77628.97 ft³
